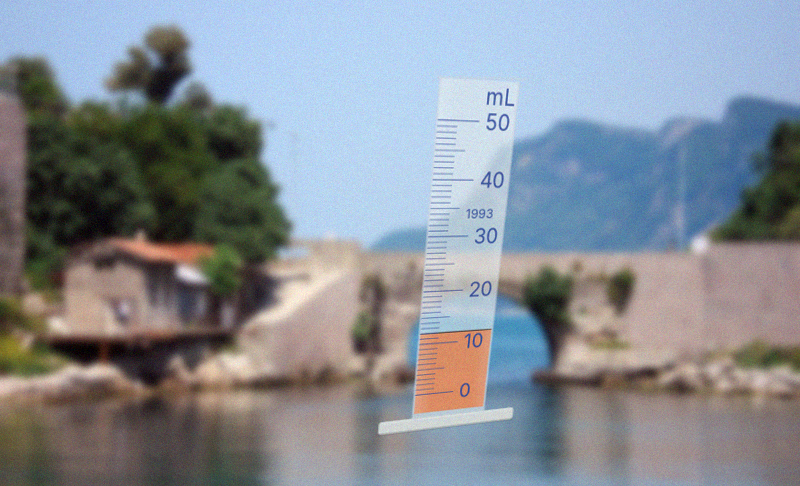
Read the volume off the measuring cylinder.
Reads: 12 mL
